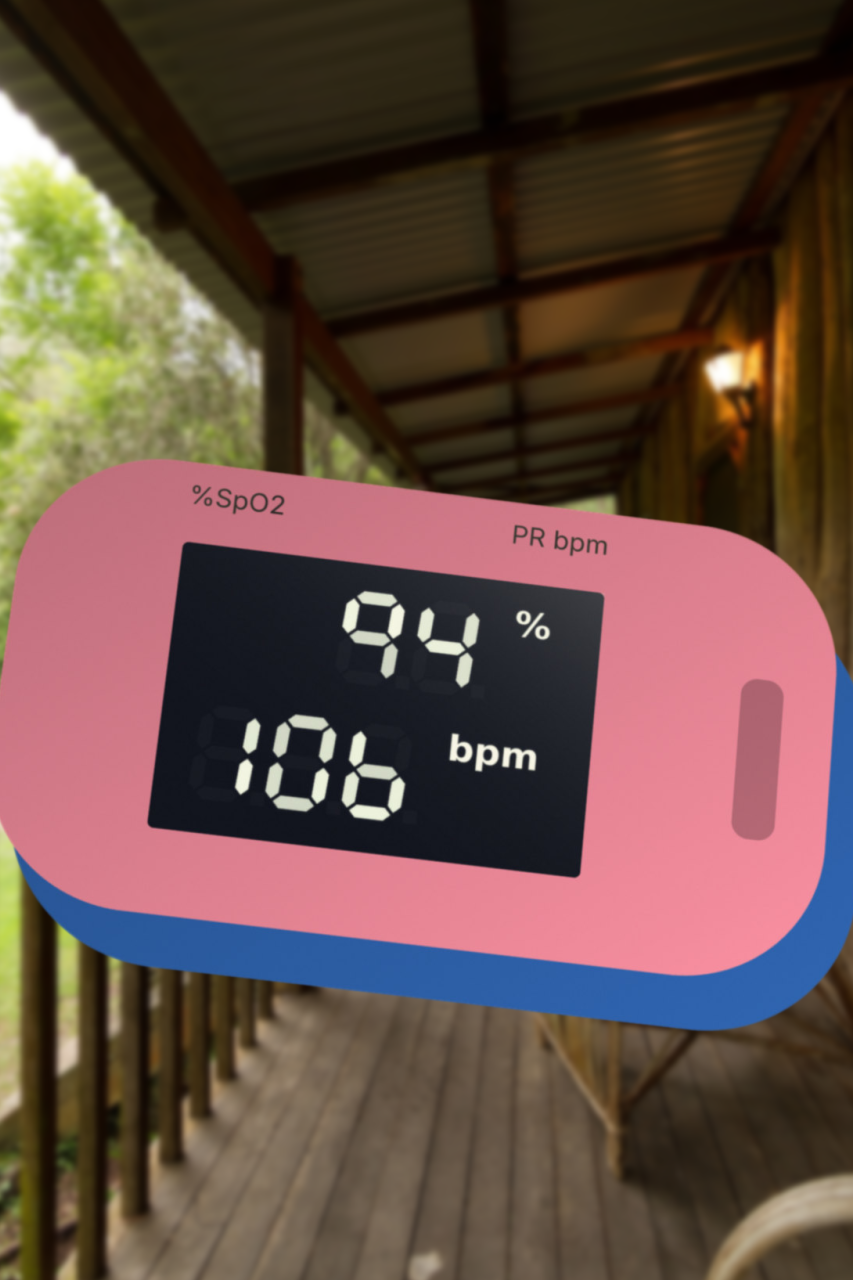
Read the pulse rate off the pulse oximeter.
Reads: 106 bpm
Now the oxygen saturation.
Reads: 94 %
